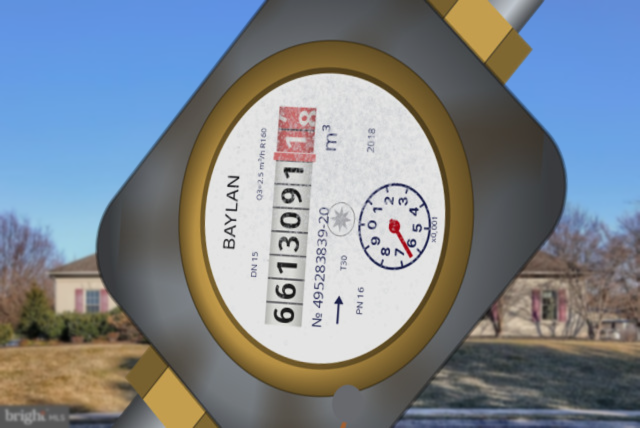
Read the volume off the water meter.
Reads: 6613091.176 m³
